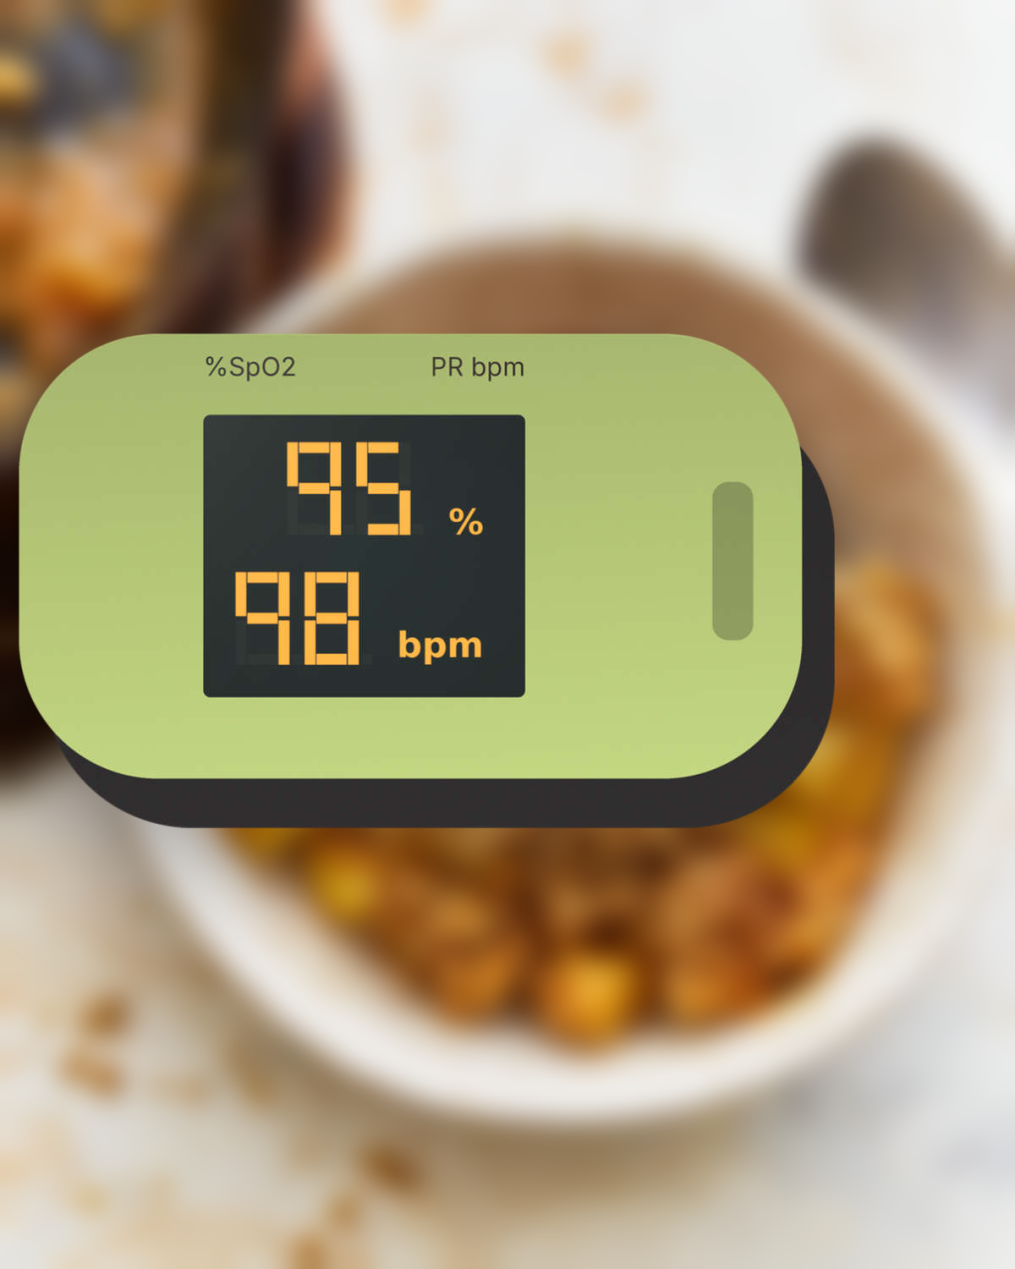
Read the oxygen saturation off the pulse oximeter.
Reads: 95 %
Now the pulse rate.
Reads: 98 bpm
